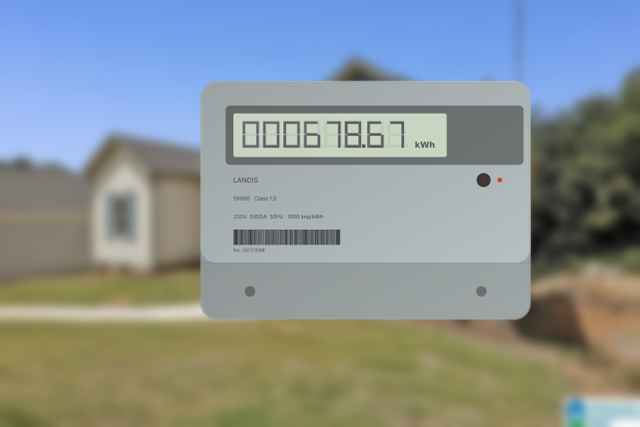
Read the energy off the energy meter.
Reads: 678.67 kWh
